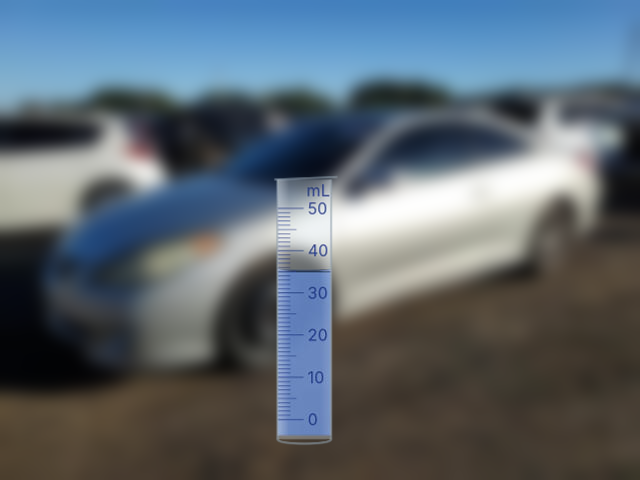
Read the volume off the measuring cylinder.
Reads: 35 mL
